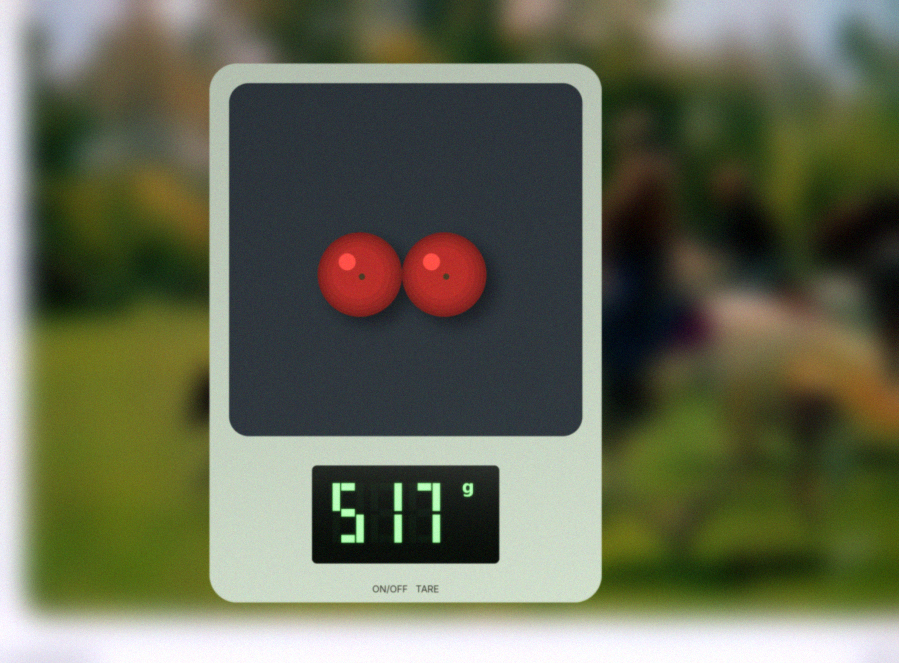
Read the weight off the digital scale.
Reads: 517 g
